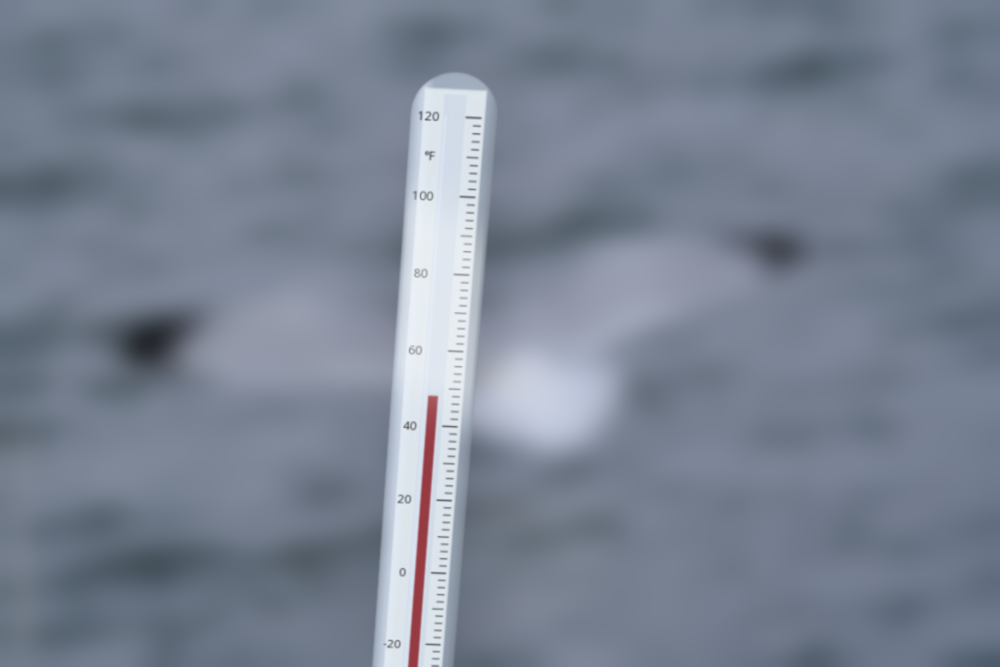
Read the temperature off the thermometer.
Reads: 48 °F
